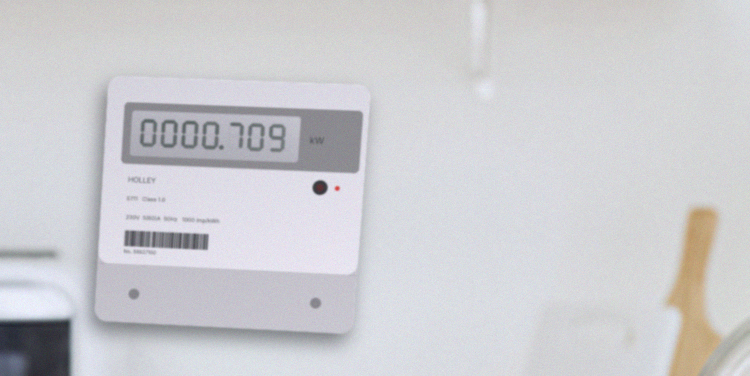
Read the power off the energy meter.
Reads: 0.709 kW
